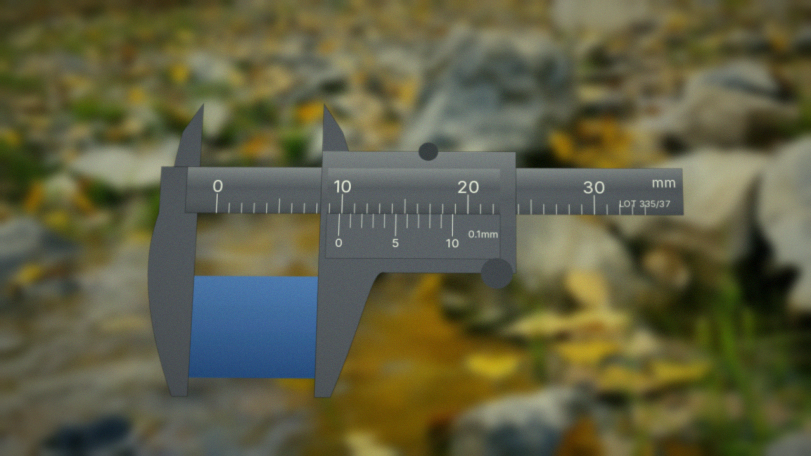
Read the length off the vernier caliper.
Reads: 9.8 mm
